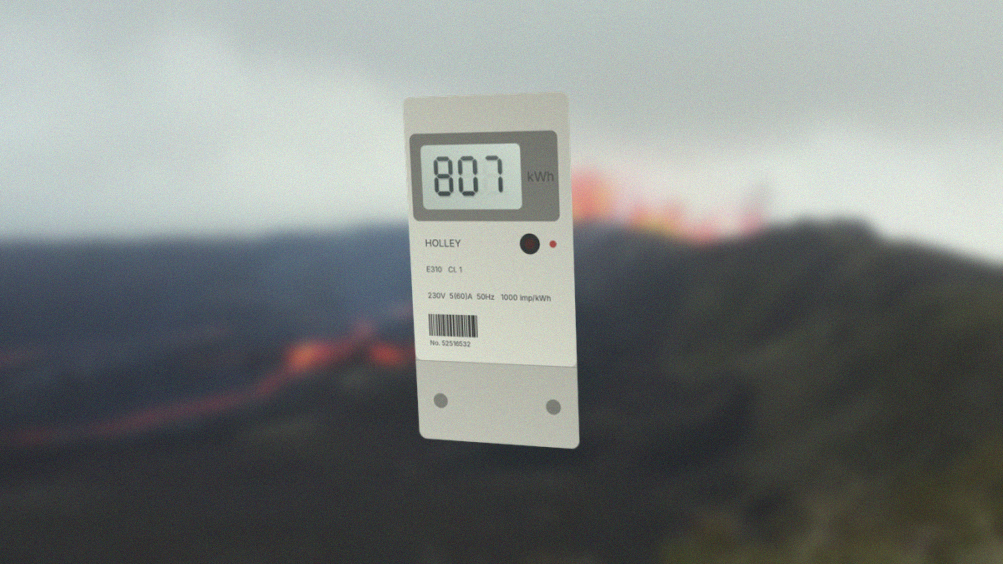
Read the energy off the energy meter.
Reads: 807 kWh
